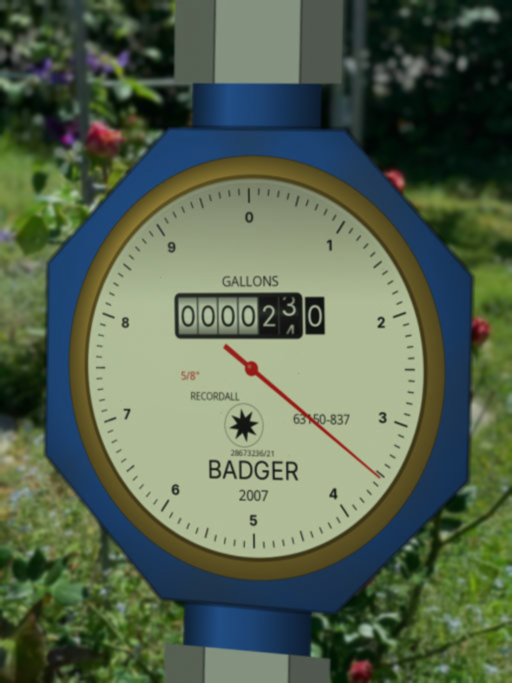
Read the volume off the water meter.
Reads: 233.5 gal
